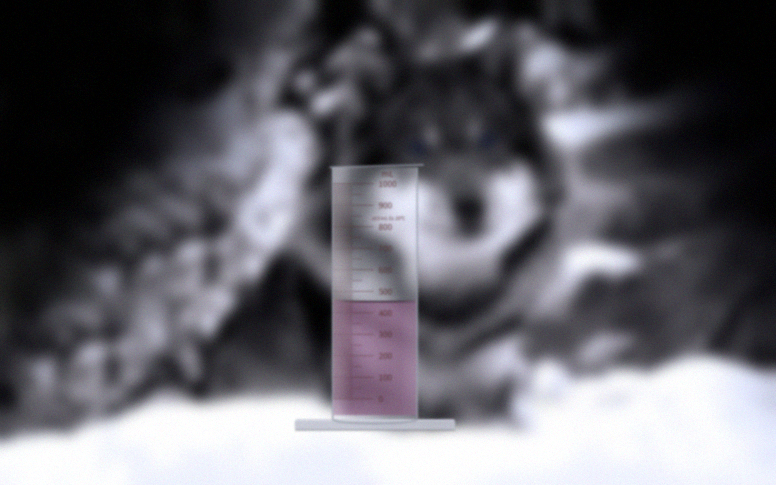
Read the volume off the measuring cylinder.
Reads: 450 mL
